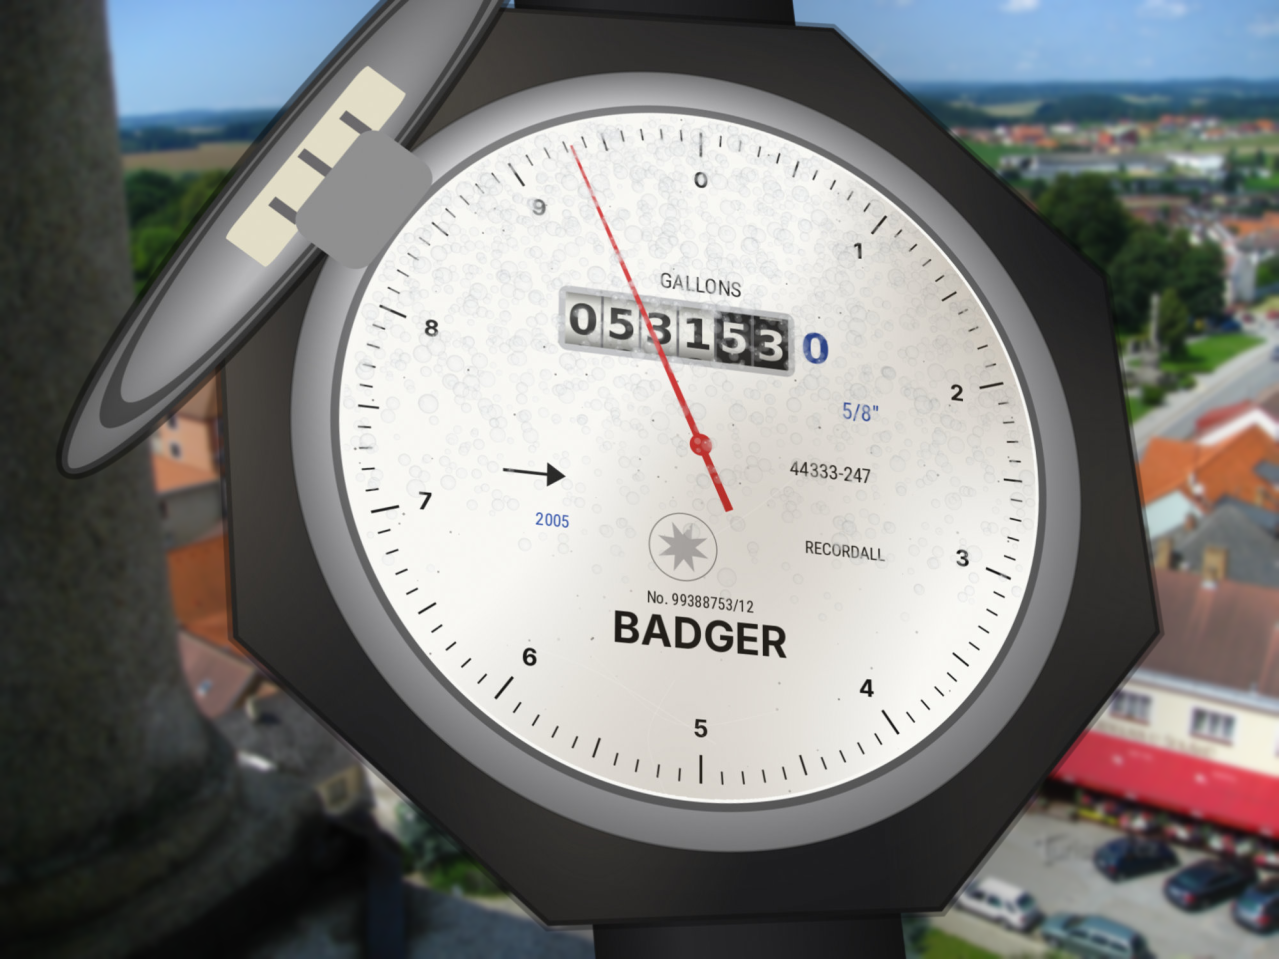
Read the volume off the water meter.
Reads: 531529.3 gal
